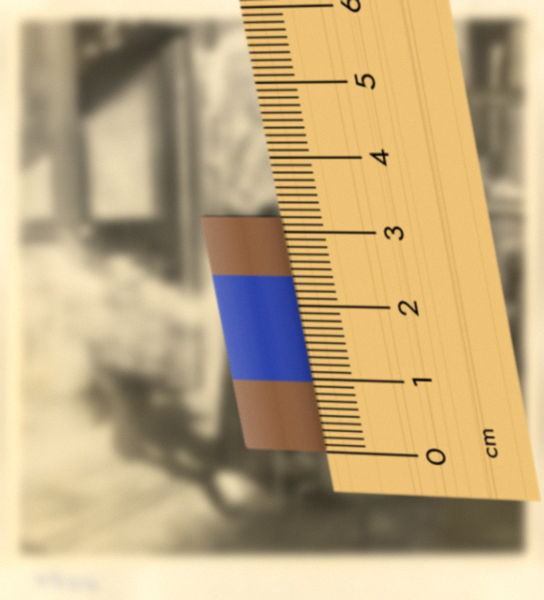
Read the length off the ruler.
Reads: 3.2 cm
